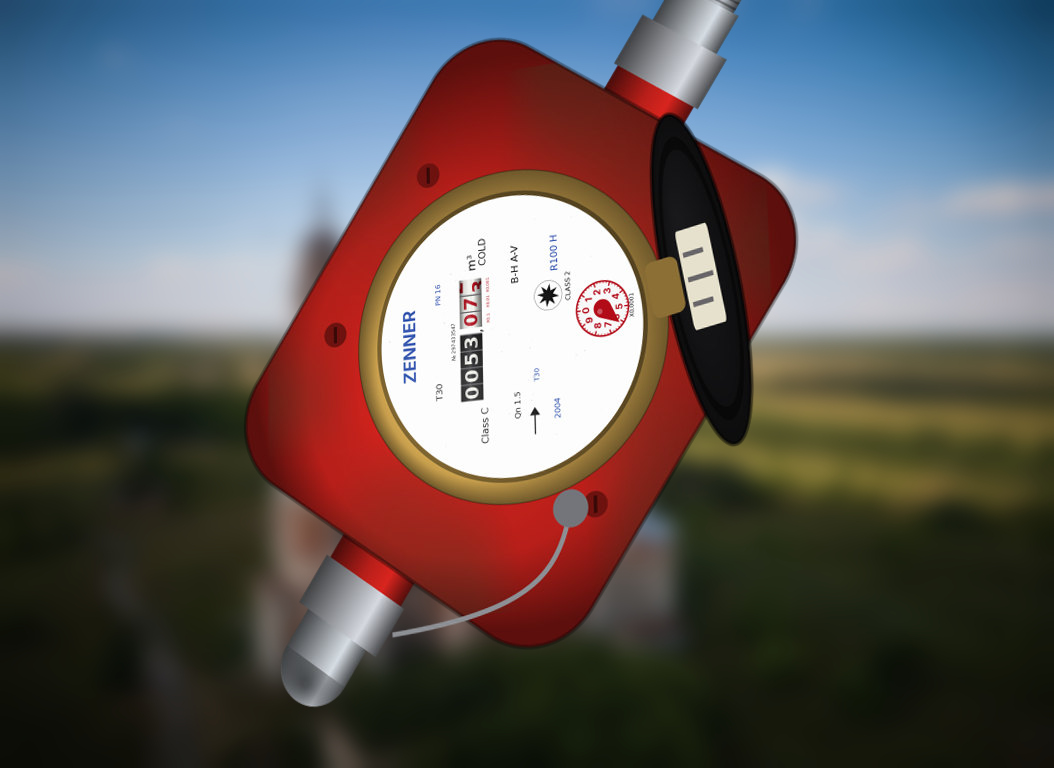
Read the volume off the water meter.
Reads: 53.0726 m³
